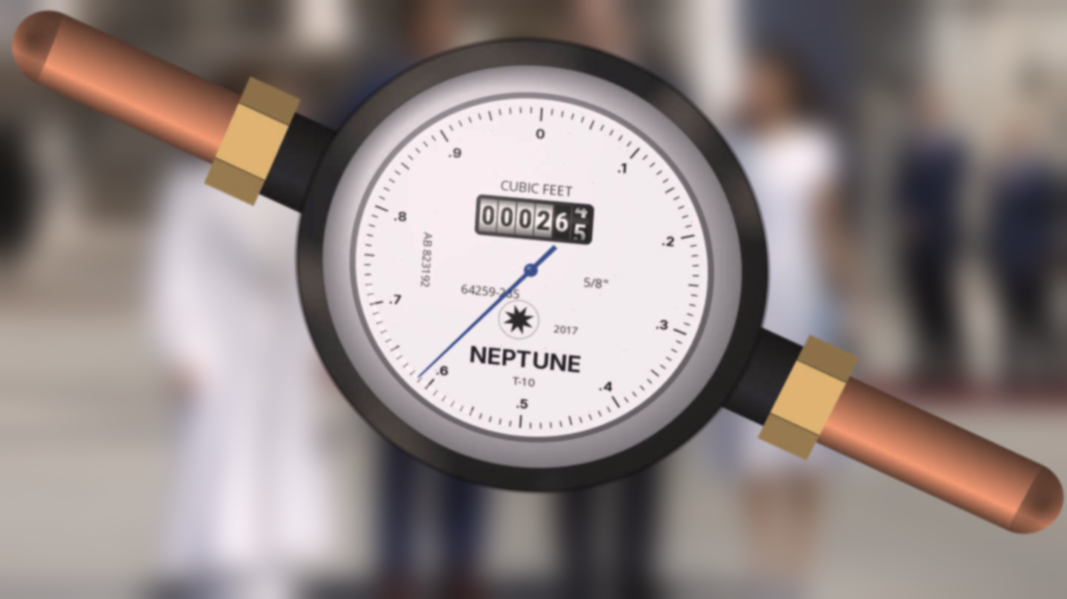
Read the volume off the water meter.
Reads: 264.61 ft³
